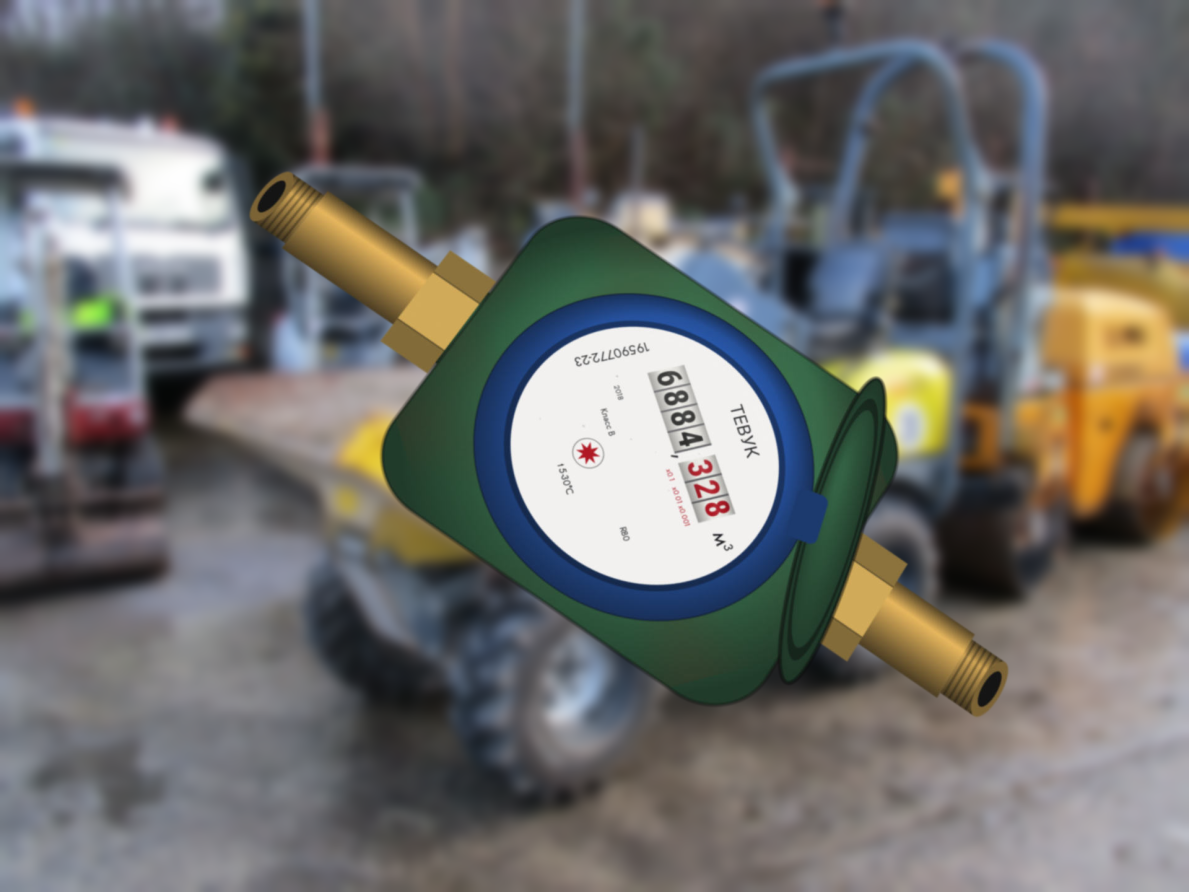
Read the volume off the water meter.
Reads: 6884.328 m³
